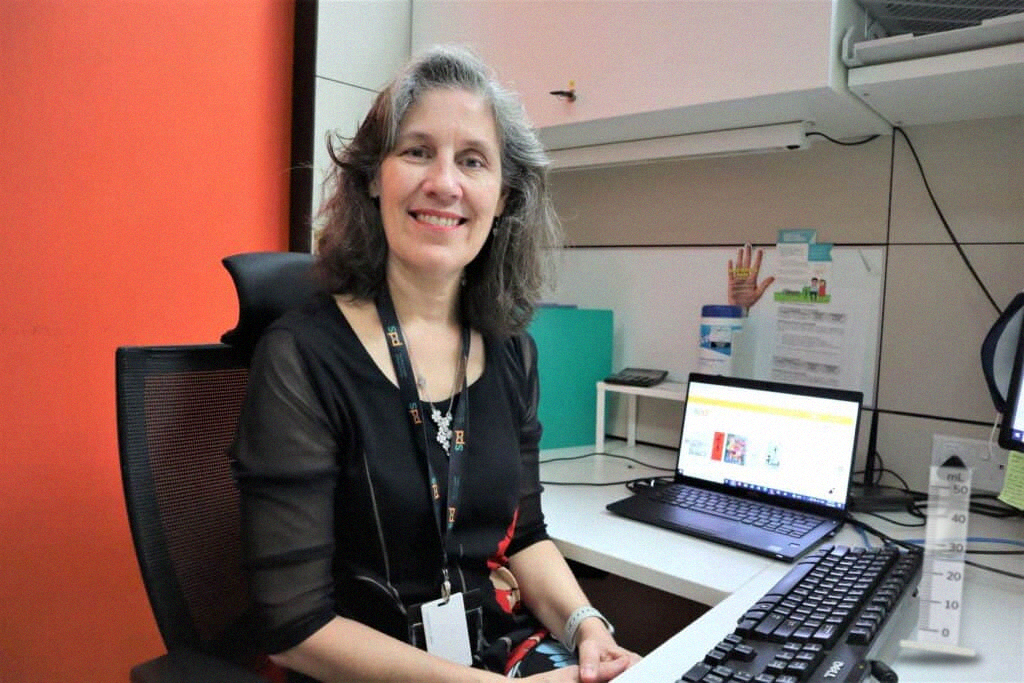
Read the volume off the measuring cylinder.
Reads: 25 mL
